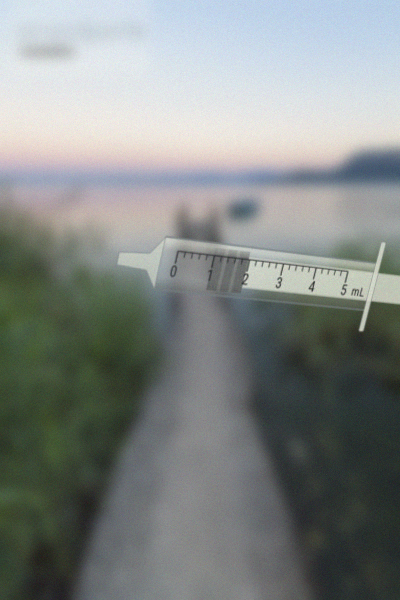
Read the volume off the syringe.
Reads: 1 mL
